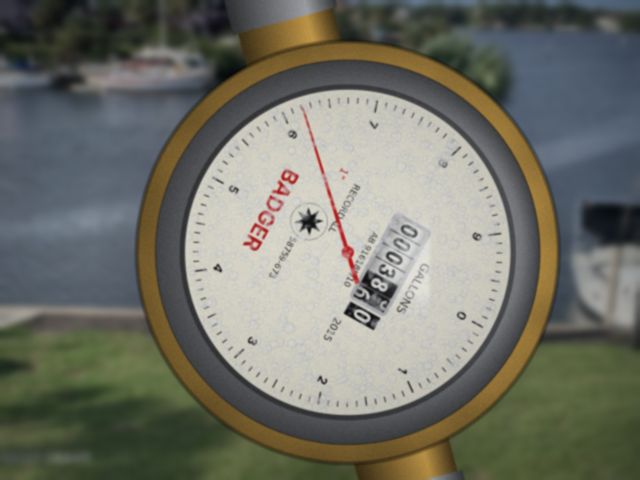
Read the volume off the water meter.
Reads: 3856.2 gal
